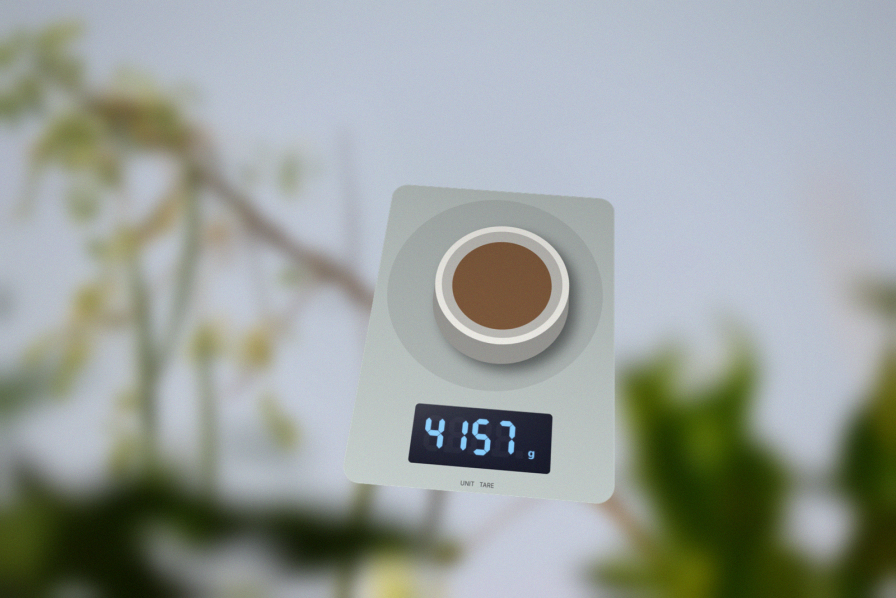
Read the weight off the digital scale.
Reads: 4157 g
